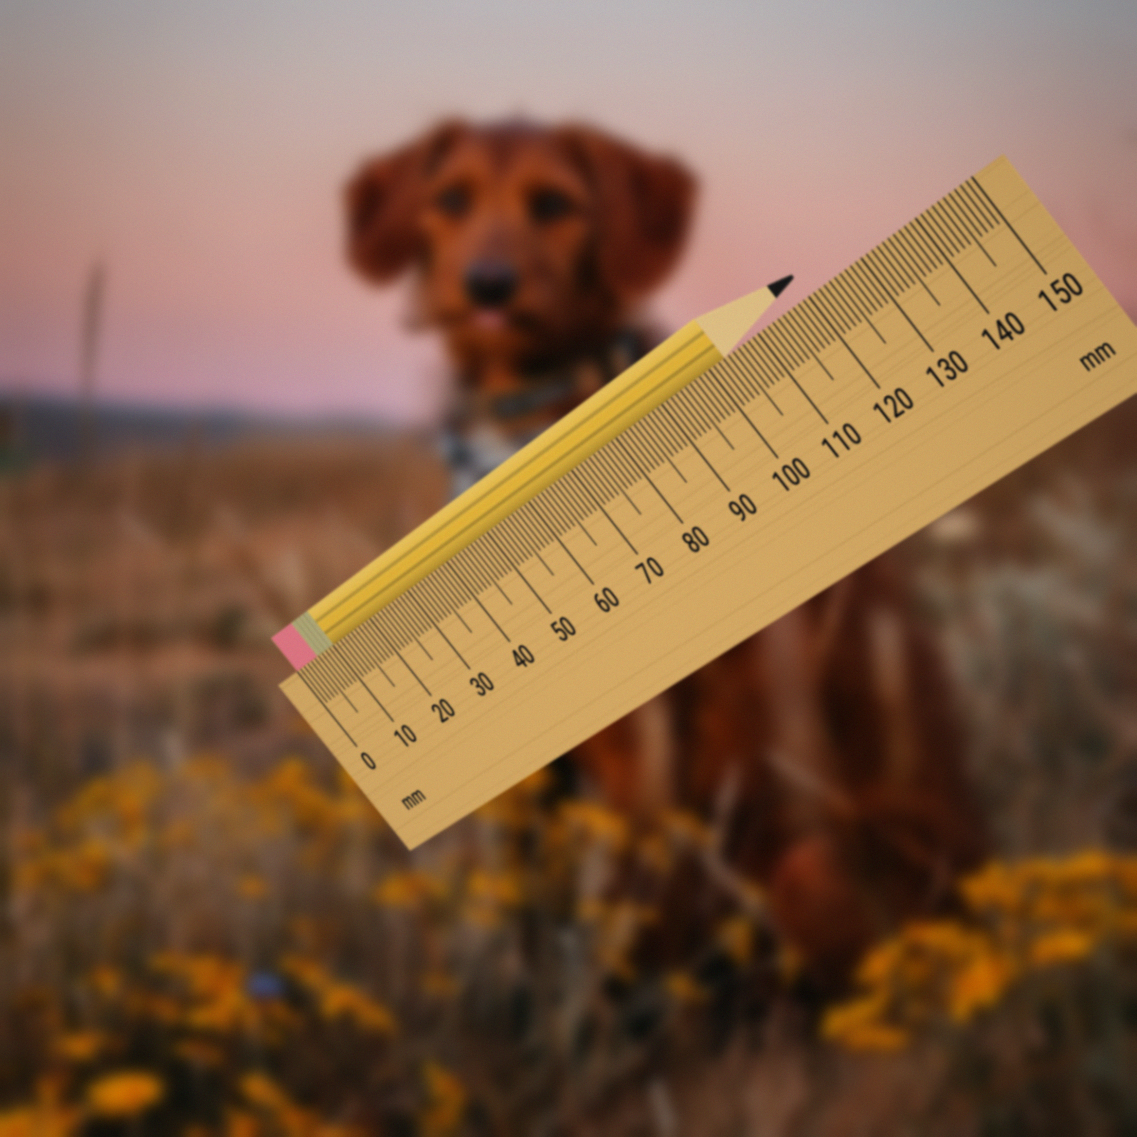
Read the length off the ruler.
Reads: 120 mm
